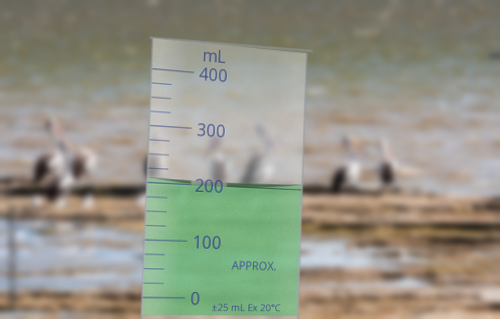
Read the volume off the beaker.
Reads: 200 mL
